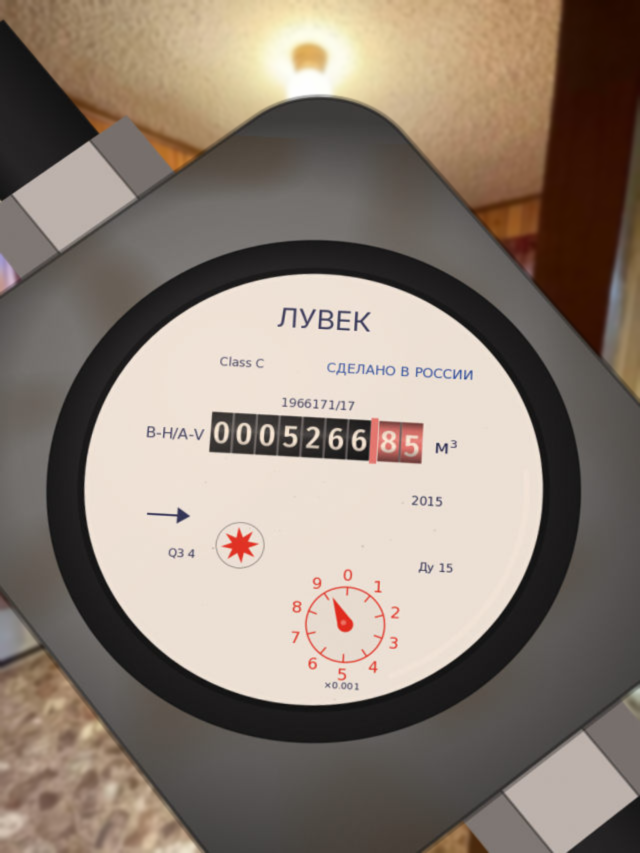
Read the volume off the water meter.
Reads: 5266.849 m³
